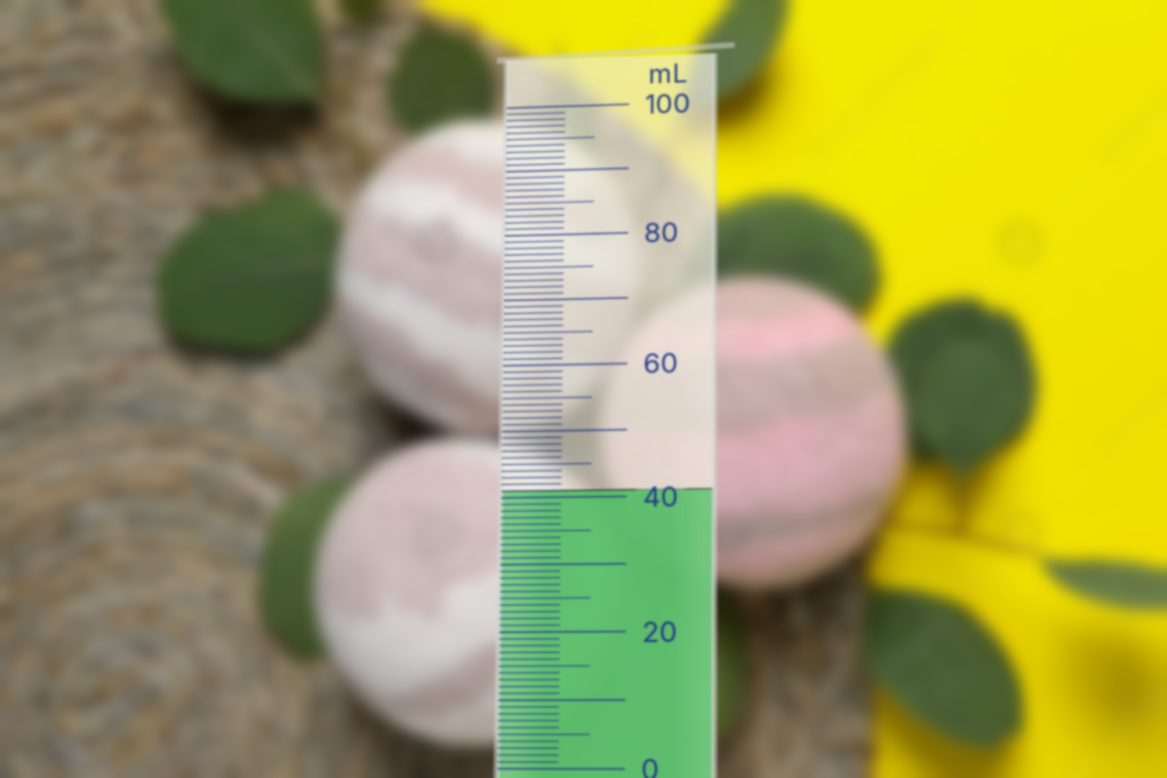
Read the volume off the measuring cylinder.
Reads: 41 mL
